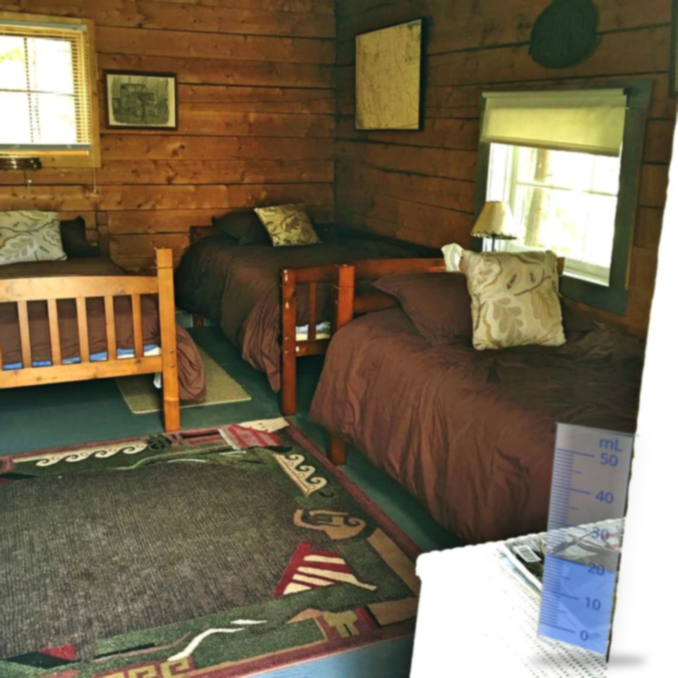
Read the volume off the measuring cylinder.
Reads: 20 mL
